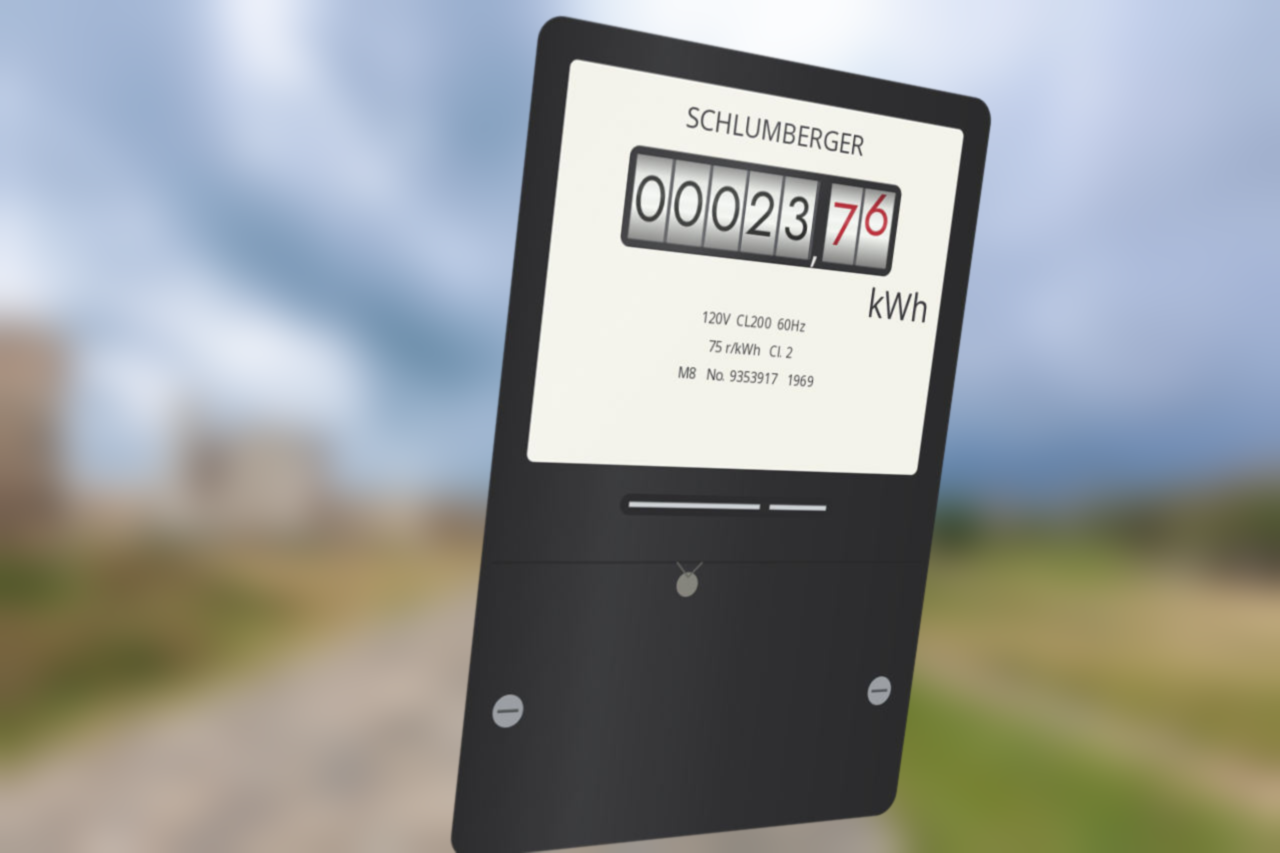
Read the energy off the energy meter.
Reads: 23.76 kWh
